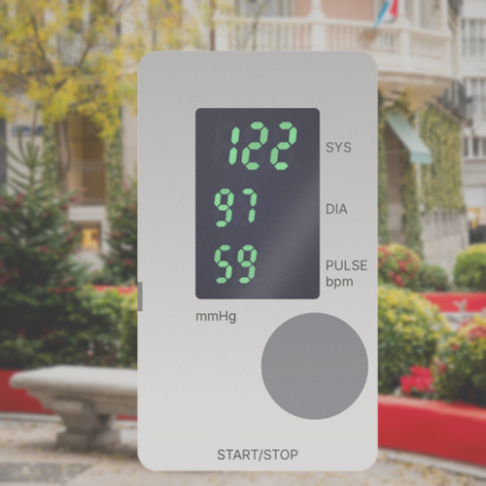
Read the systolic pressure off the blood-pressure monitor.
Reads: 122 mmHg
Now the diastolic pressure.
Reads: 97 mmHg
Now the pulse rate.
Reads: 59 bpm
